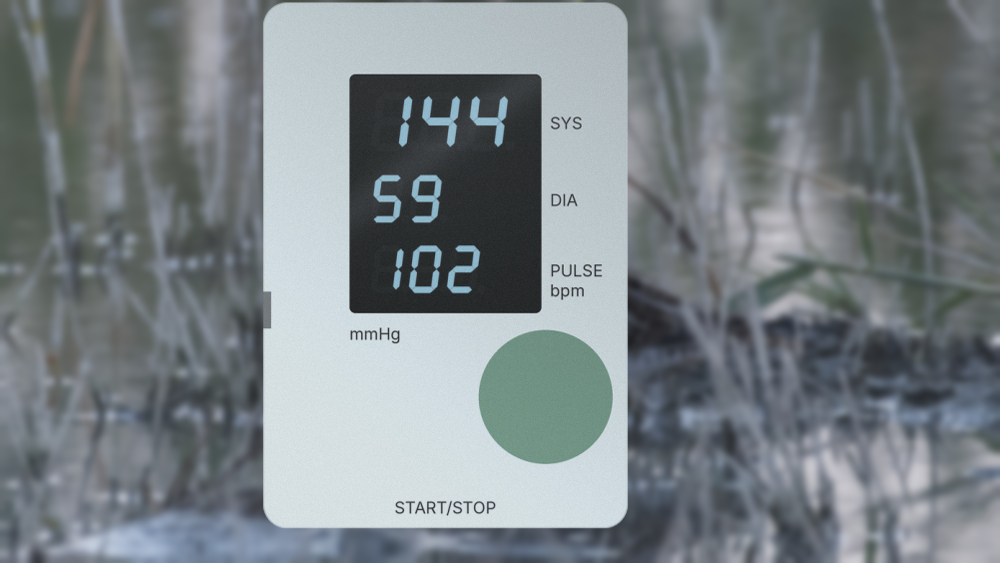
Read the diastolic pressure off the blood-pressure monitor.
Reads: 59 mmHg
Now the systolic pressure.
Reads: 144 mmHg
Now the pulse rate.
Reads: 102 bpm
